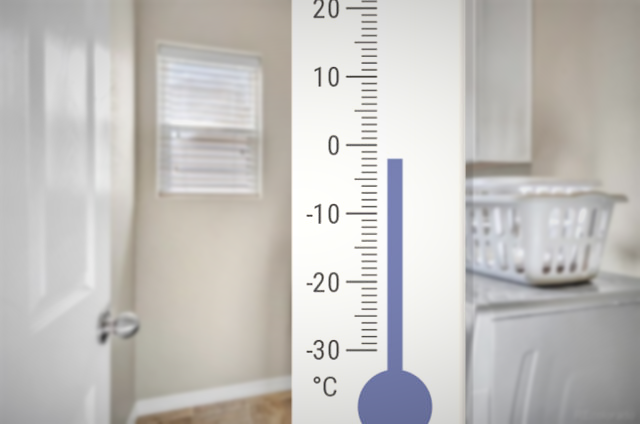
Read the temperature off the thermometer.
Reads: -2 °C
